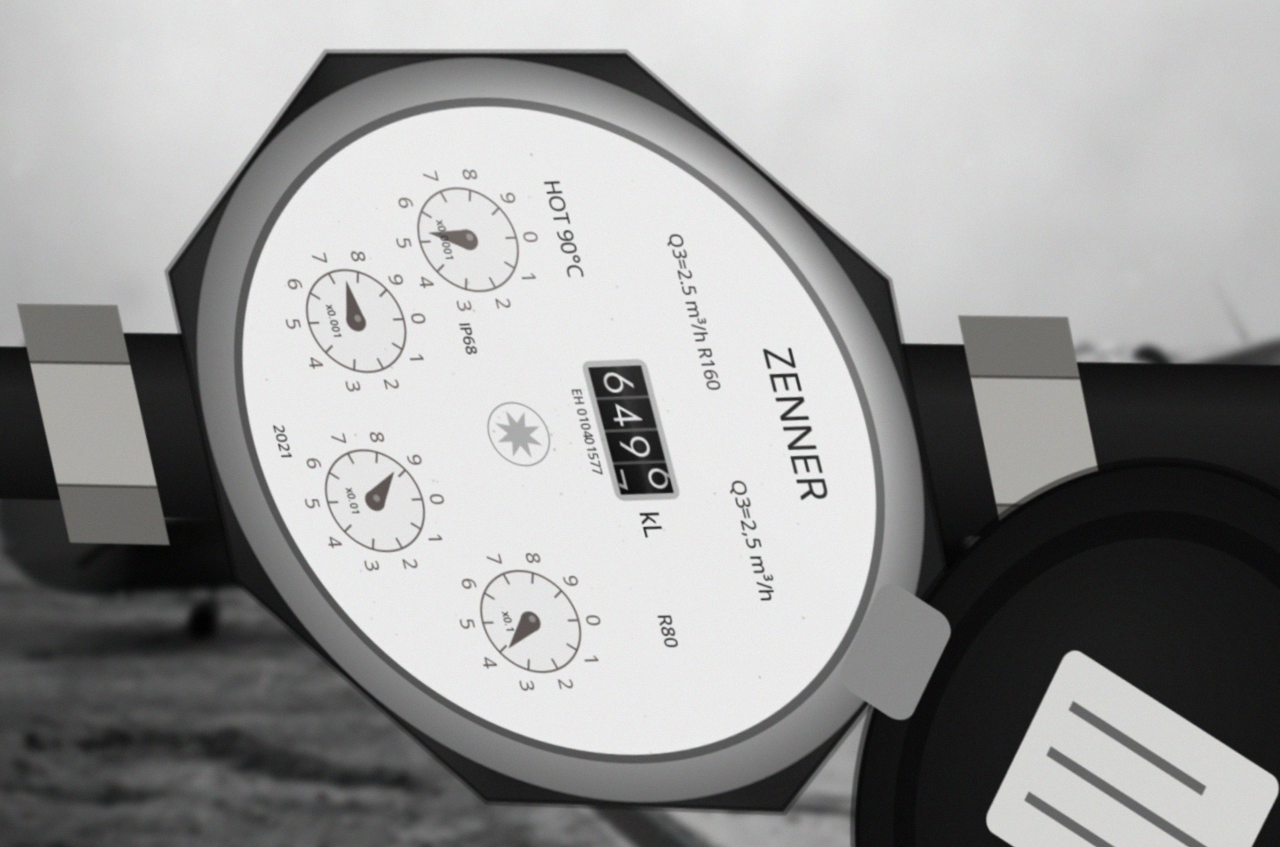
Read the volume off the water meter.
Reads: 6496.3875 kL
